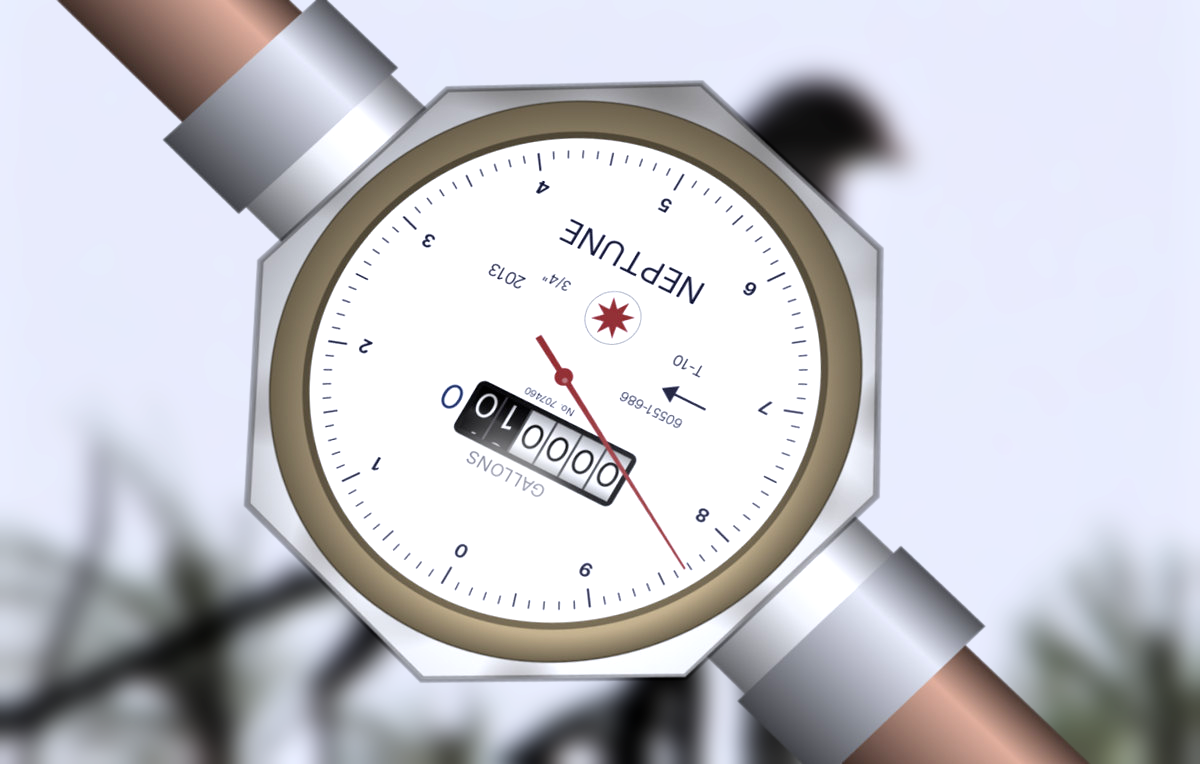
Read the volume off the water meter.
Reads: 98.3 gal
